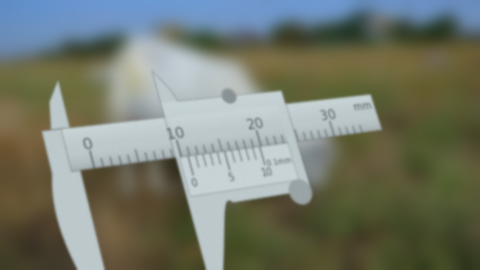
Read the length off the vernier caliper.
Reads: 10.8 mm
